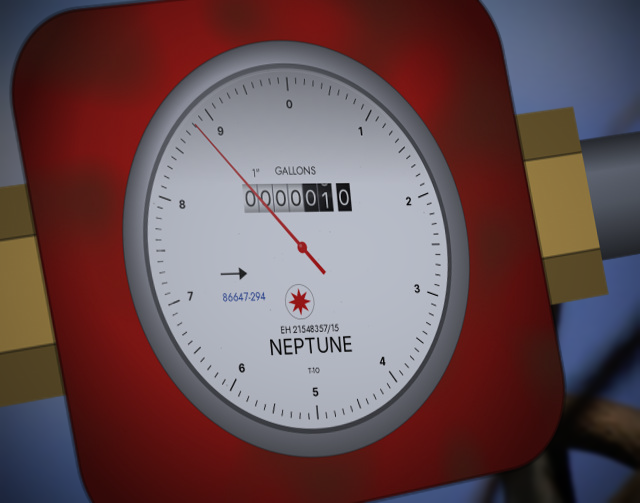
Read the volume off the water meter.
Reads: 8.8 gal
